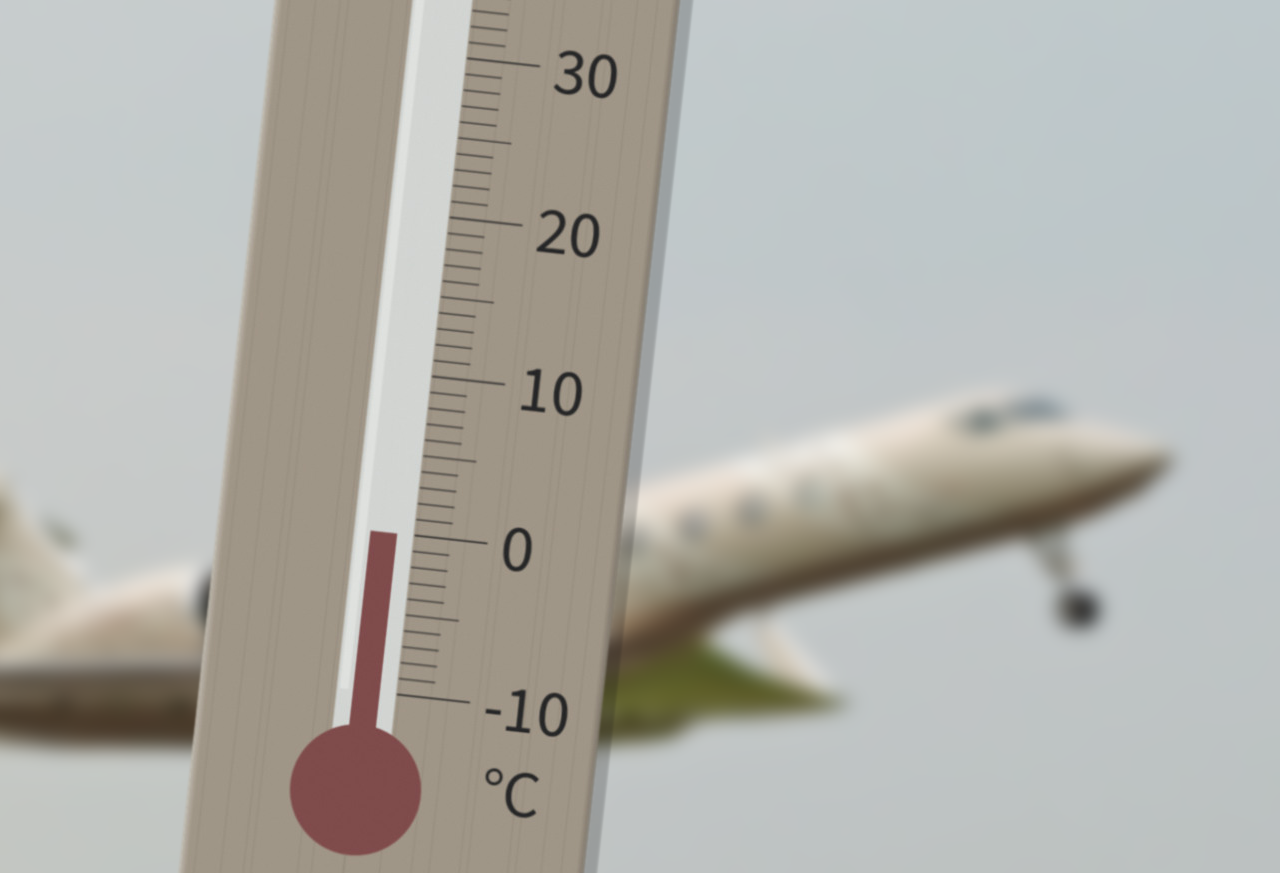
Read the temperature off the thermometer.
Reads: 0 °C
